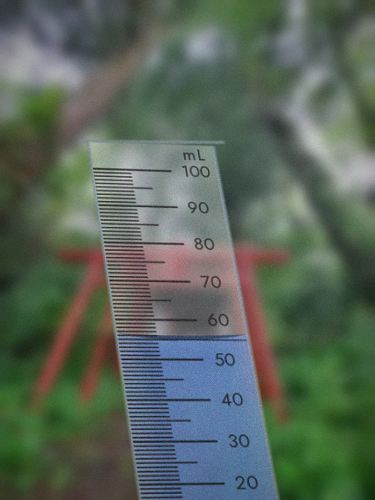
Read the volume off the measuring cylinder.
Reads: 55 mL
